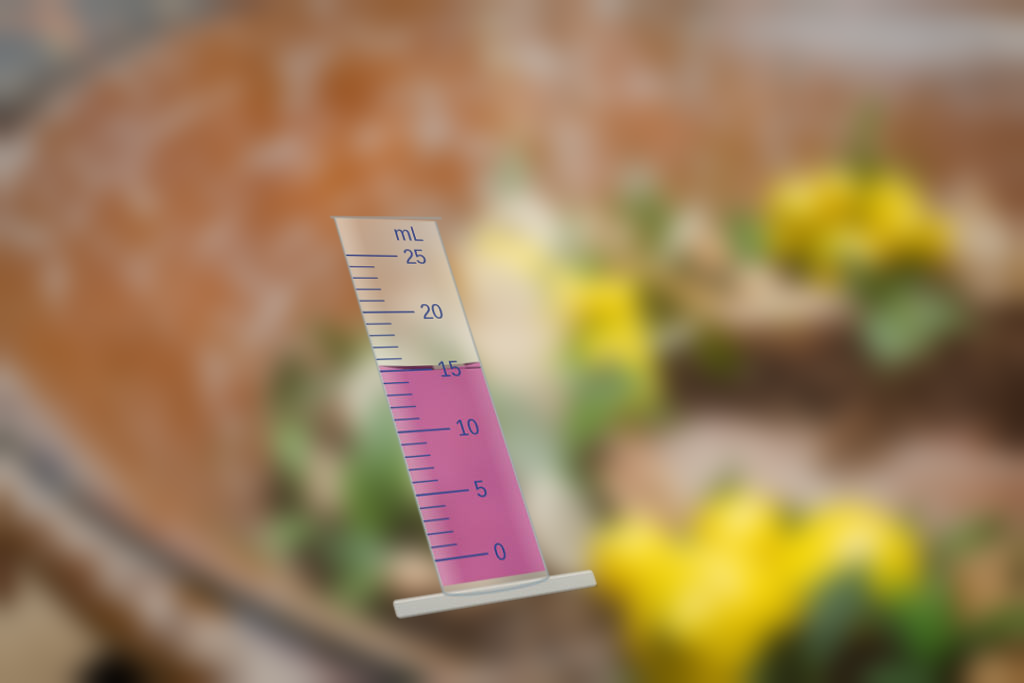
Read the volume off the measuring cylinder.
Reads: 15 mL
